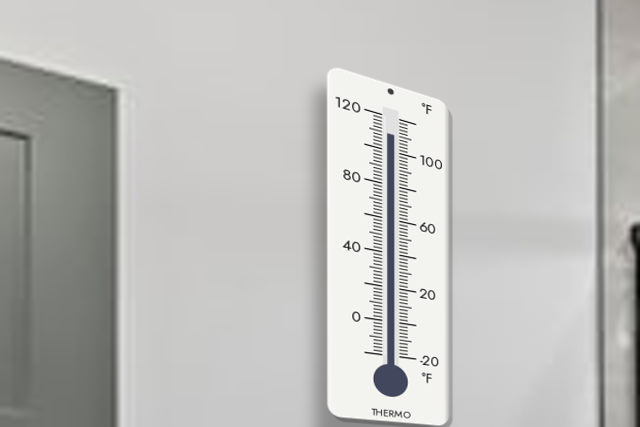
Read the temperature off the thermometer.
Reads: 110 °F
